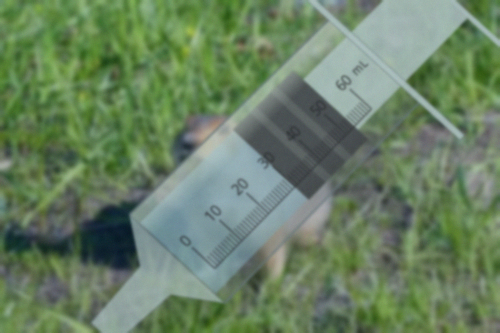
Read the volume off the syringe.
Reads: 30 mL
